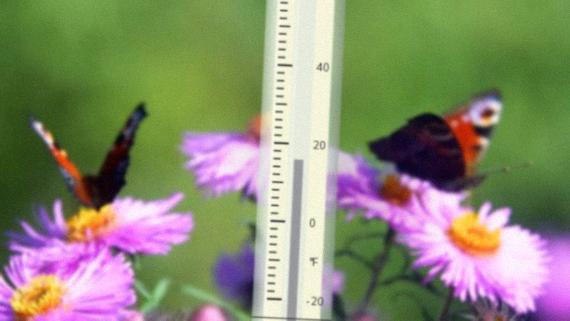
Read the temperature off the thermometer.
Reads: 16 °F
